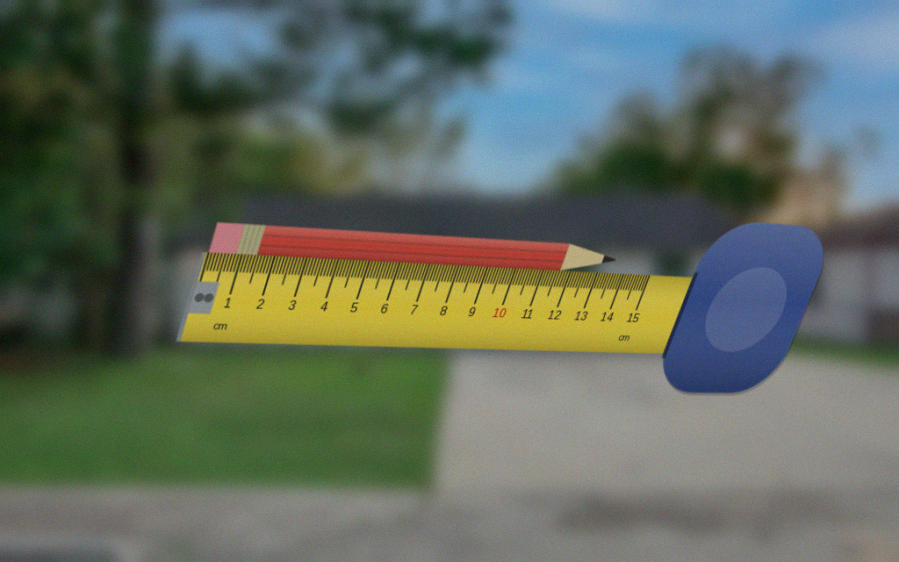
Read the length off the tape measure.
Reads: 13.5 cm
